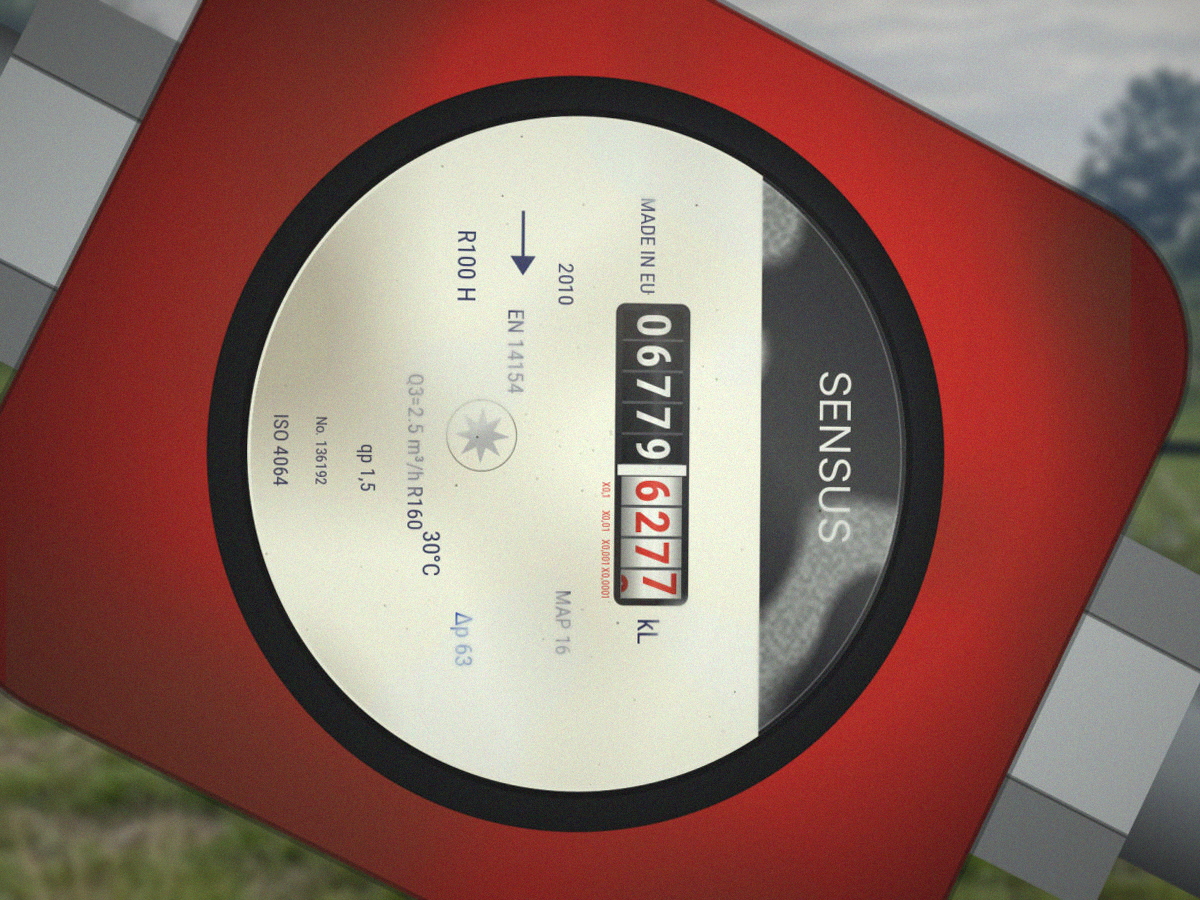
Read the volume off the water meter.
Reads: 6779.6277 kL
